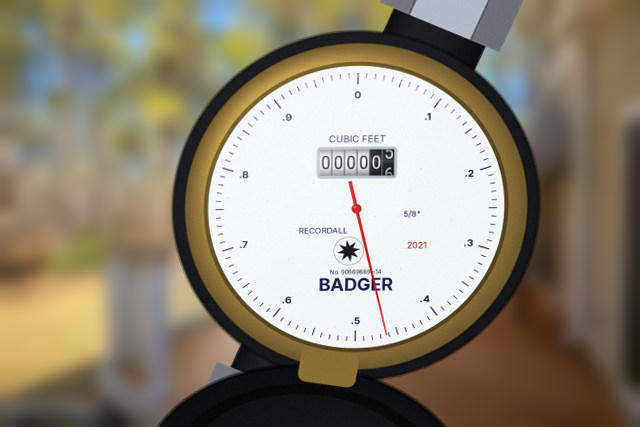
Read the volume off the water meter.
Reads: 5.46 ft³
